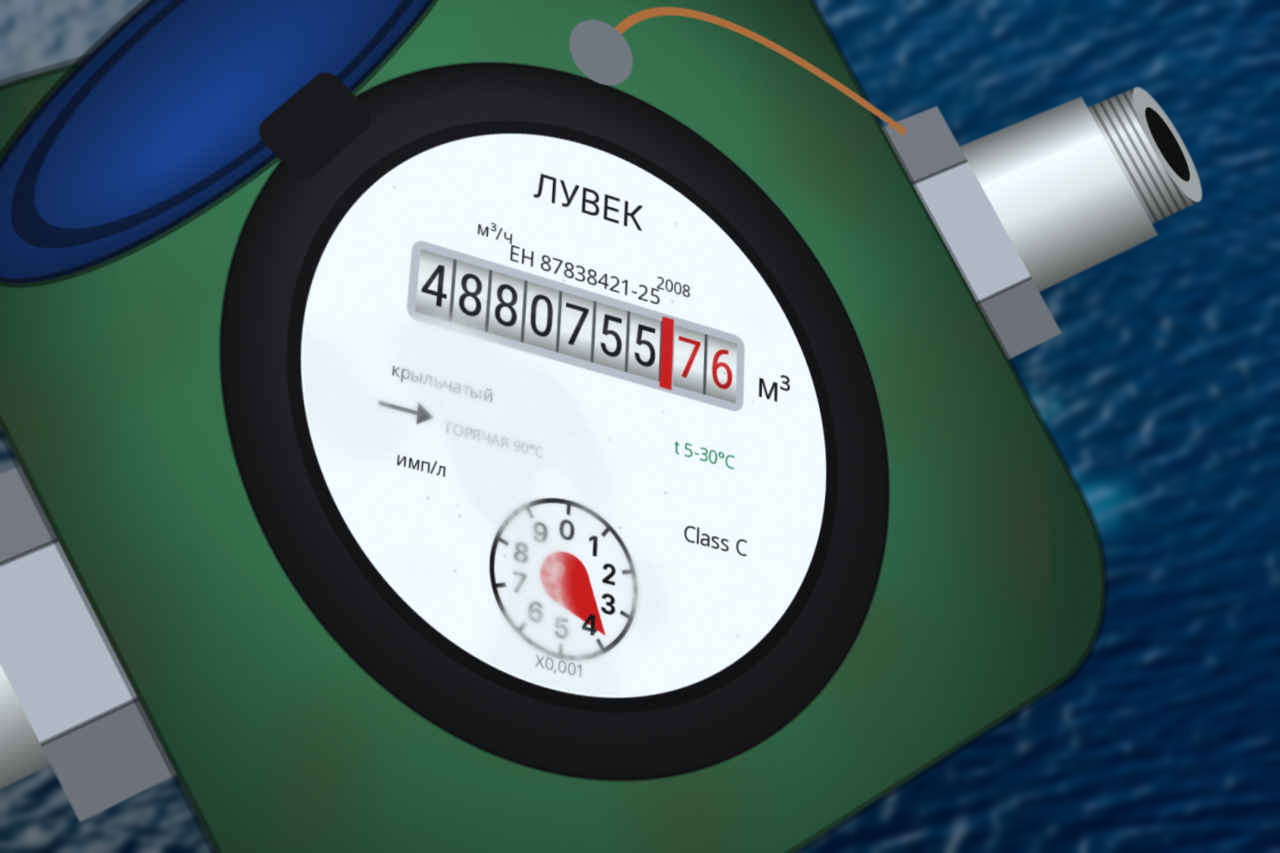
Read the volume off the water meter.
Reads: 4880755.763 m³
